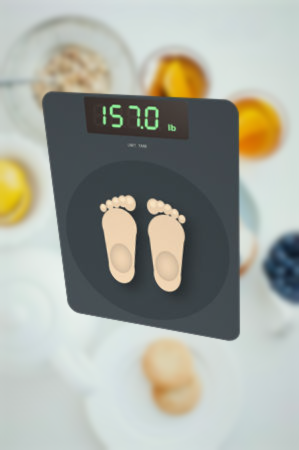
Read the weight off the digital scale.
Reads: 157.0 lb
